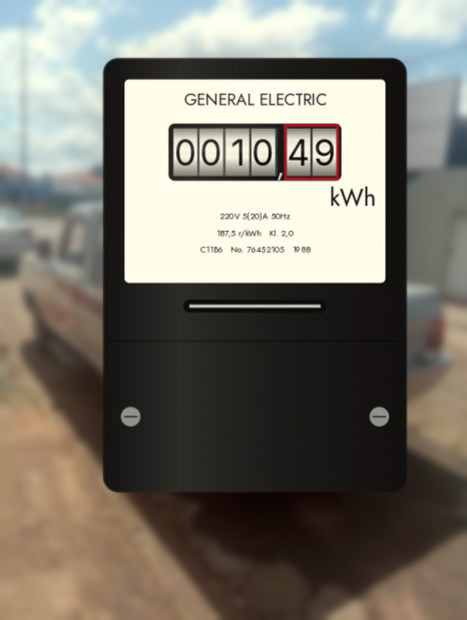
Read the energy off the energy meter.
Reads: 10.49 kWh
